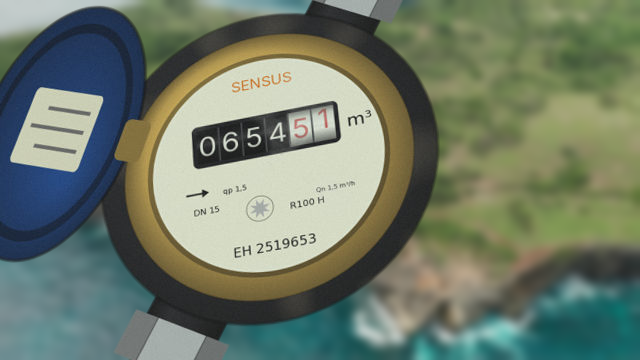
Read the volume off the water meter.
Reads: 654.51 m³
